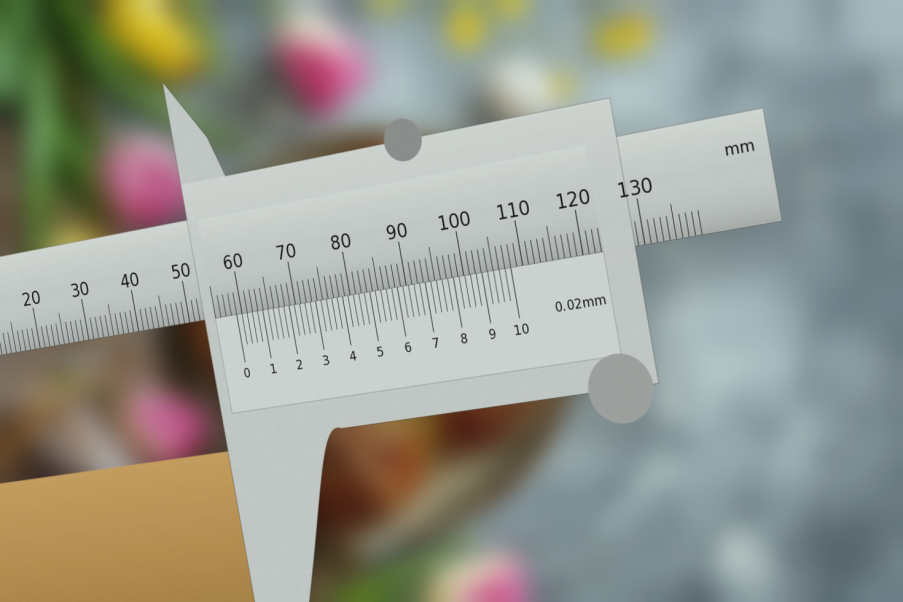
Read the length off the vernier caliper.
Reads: 59.0 mm
